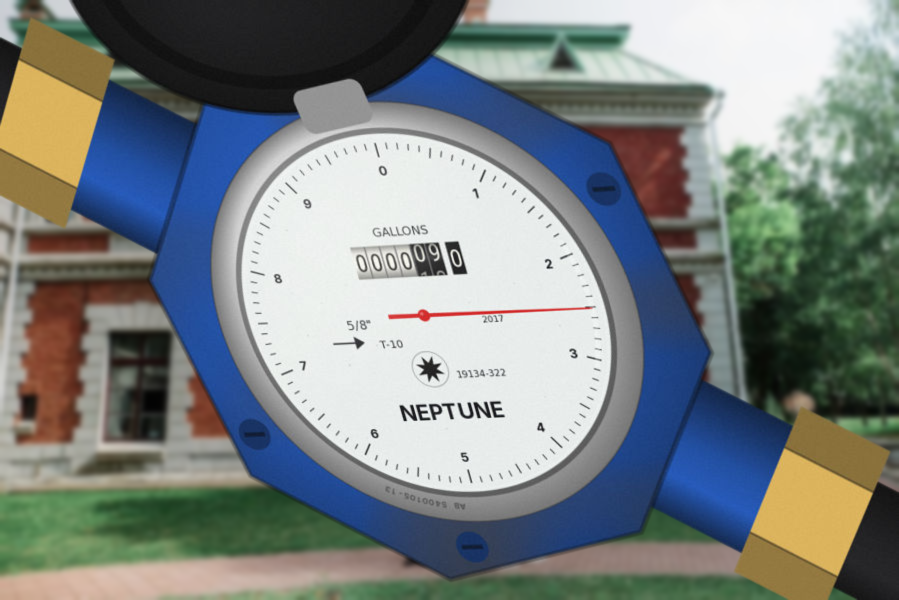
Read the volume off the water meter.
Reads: 92.5 gal
